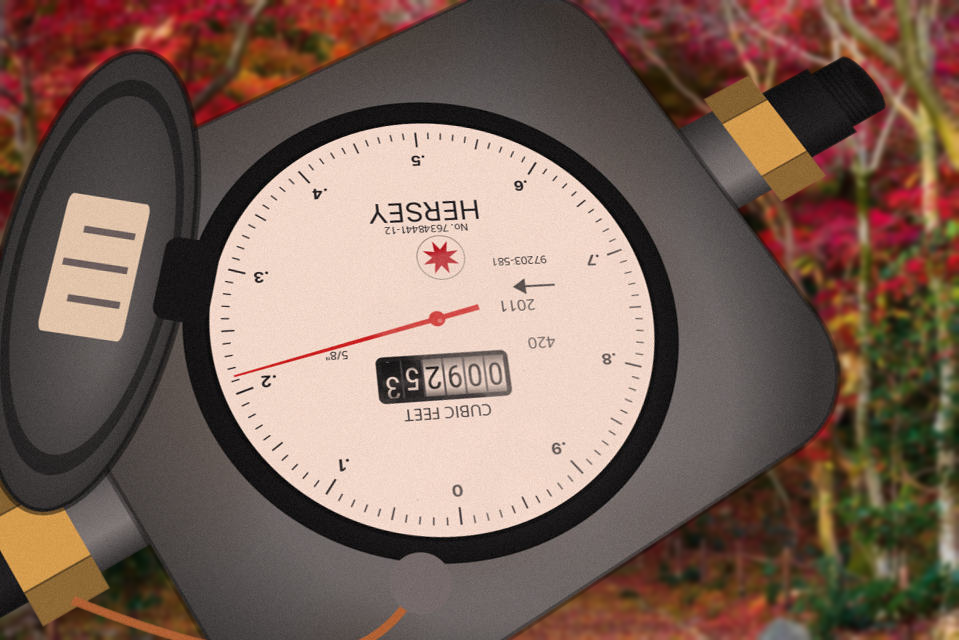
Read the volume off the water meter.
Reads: 9253.21 ft³
